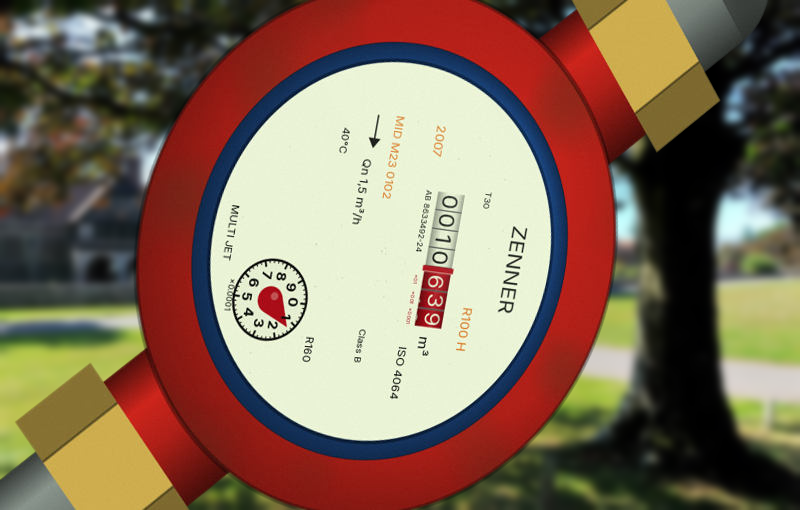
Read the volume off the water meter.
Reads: 10.6391 m³
